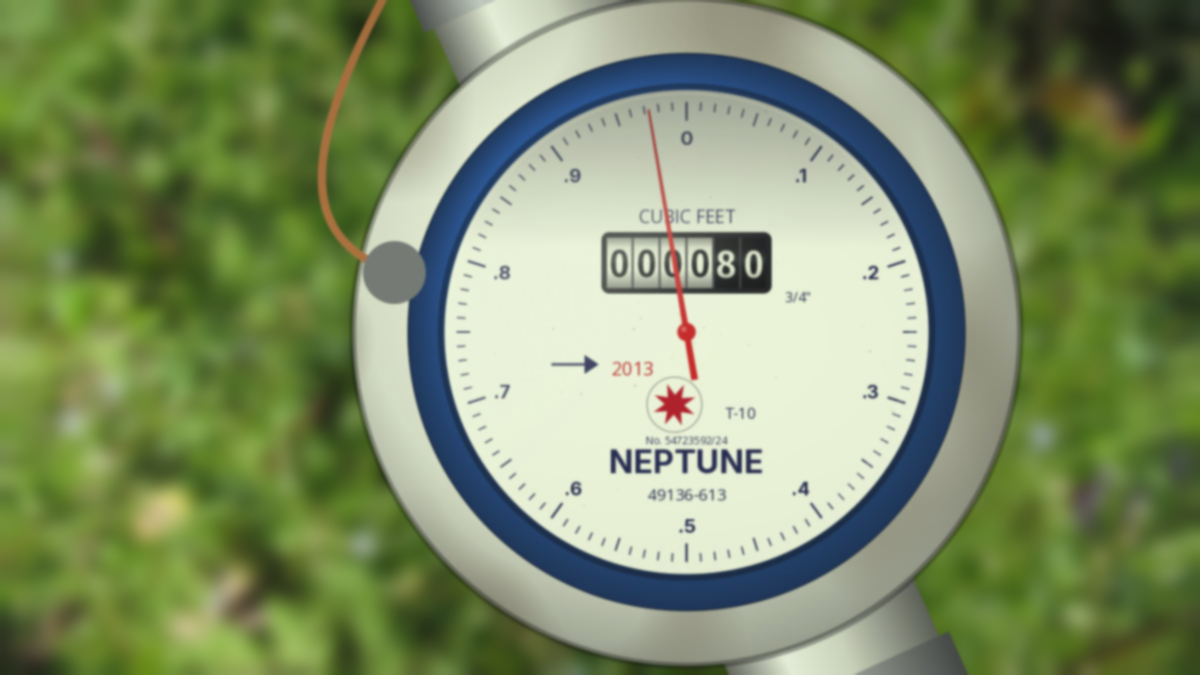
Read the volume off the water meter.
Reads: 79.97 ft³
